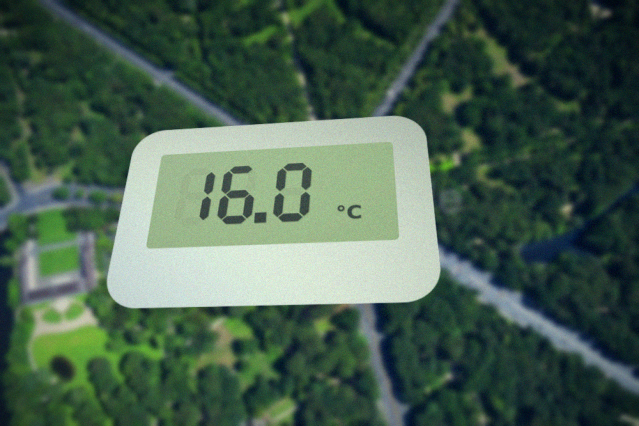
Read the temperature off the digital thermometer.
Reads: 16.0 °C
